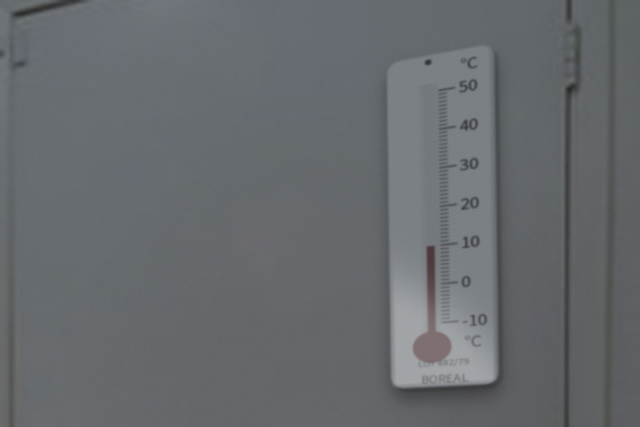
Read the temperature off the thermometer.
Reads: 10 °C
